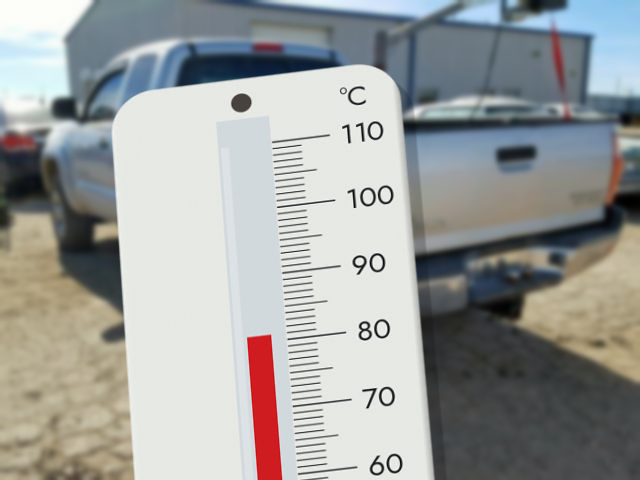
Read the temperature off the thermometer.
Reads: 81 °C
